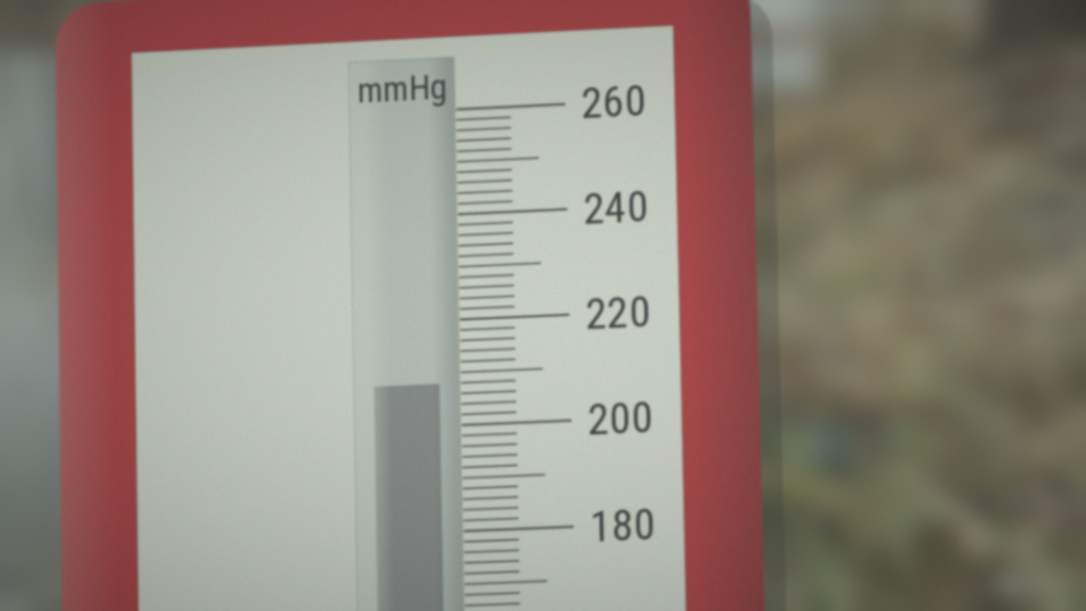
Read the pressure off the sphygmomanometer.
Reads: 208 mmHg
